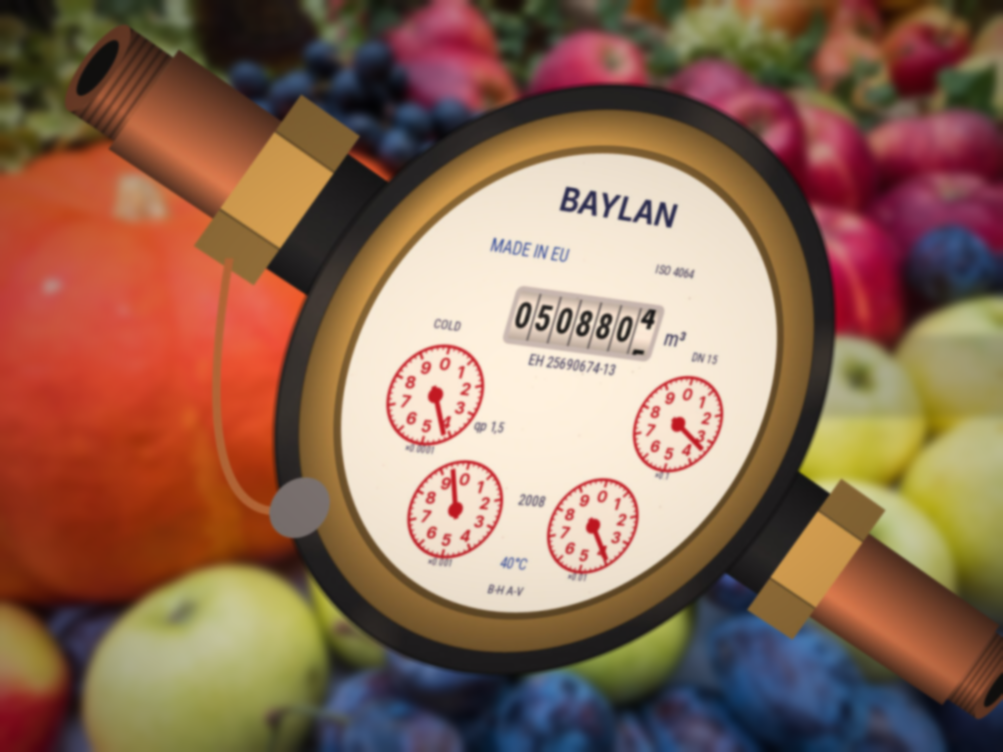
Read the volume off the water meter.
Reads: 508804.3394 m³
